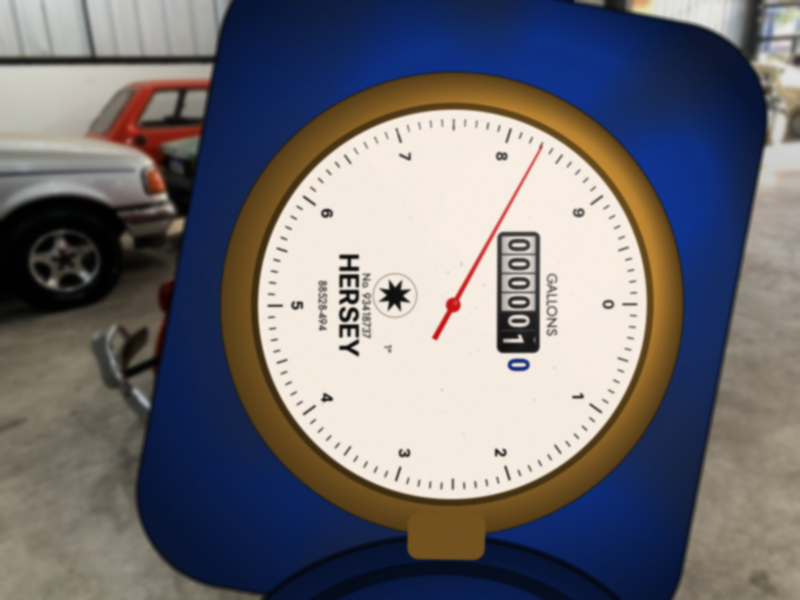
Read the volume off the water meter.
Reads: 8.3 gal
